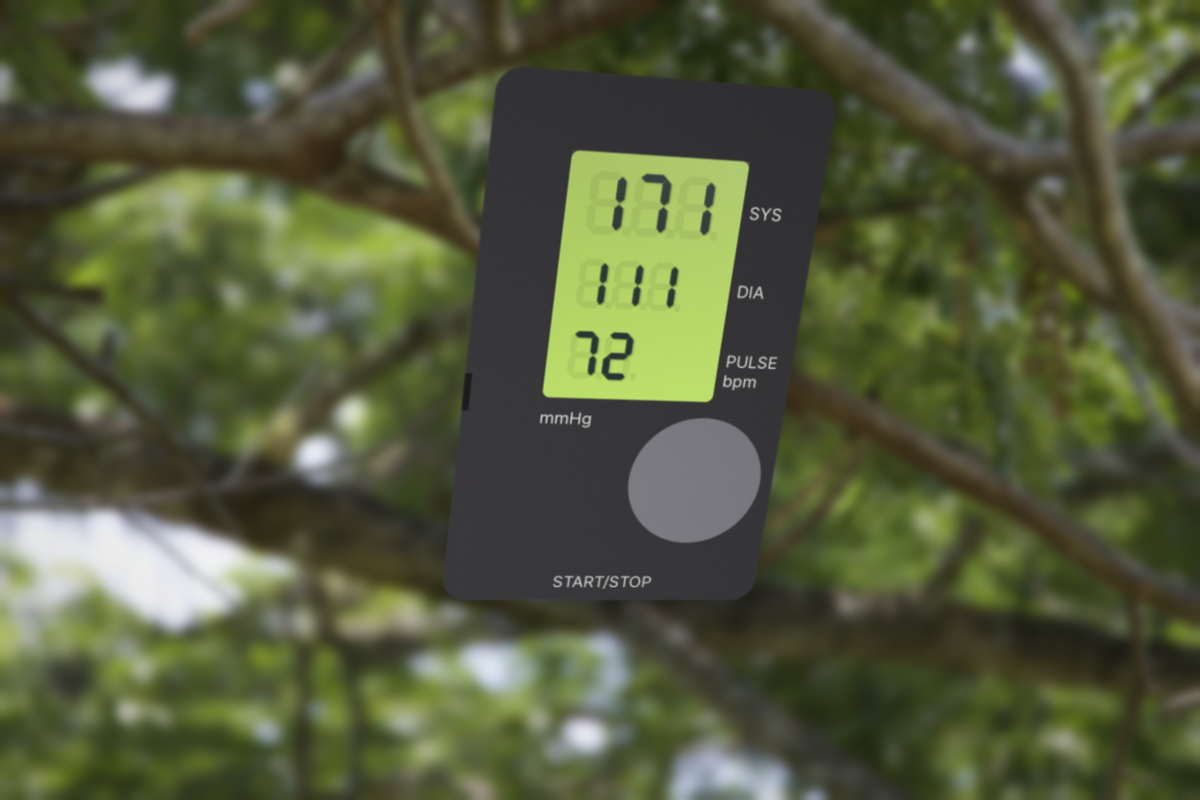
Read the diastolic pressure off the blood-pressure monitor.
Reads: 111 mmHg
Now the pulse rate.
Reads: 72 bpm
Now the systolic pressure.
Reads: 171 mmHg
